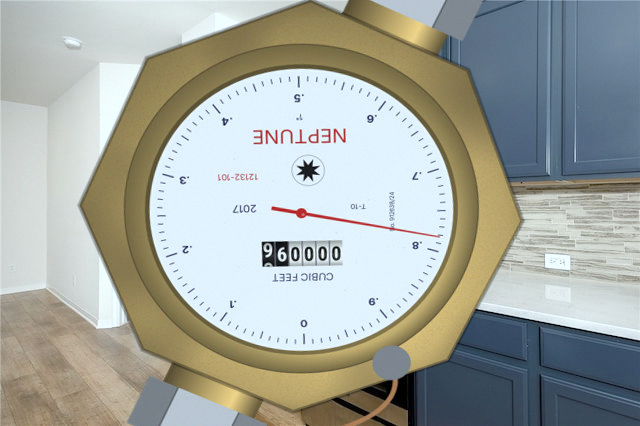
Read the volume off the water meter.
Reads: 95.78 ft³
